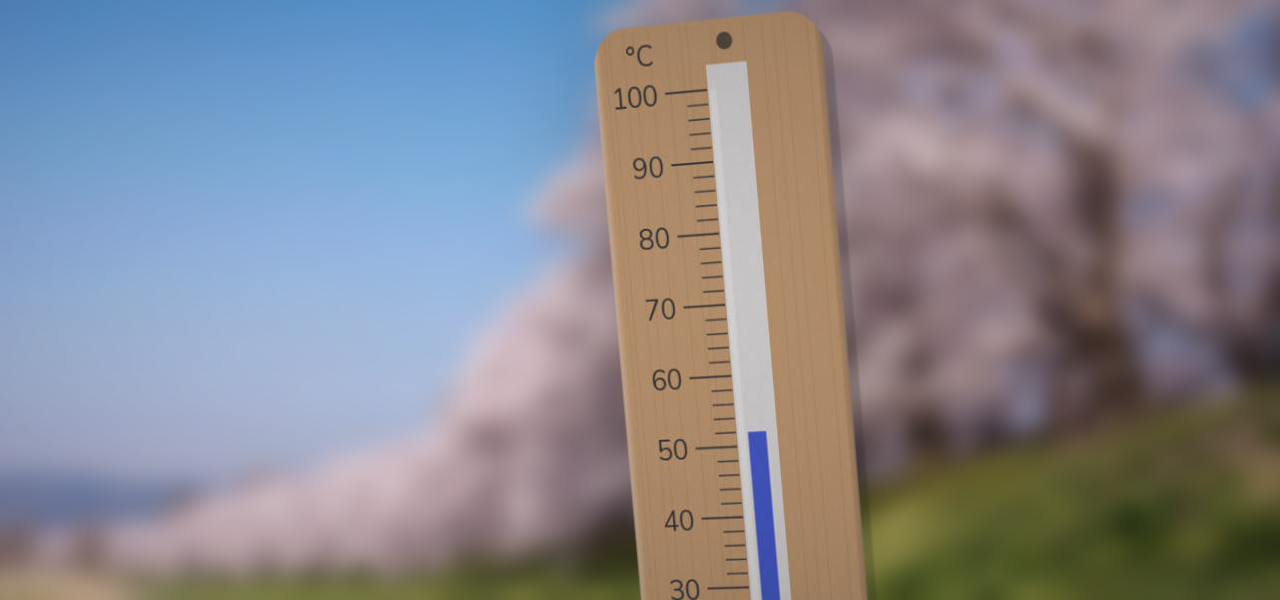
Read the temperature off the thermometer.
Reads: 52 °C
